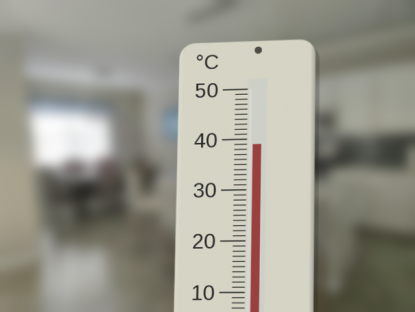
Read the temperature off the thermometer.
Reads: 39 °C
